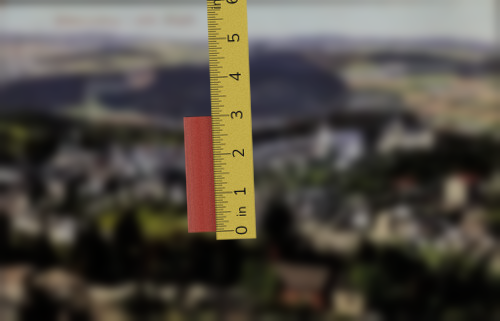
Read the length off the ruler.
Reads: 3 in
